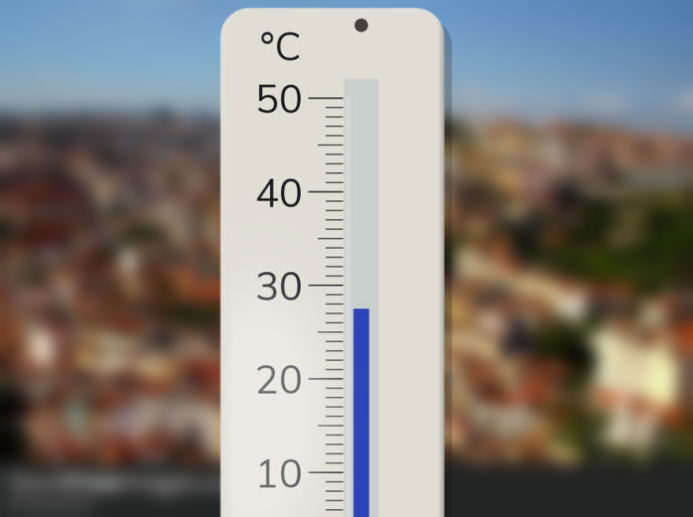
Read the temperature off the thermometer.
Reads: 27.5 °C
